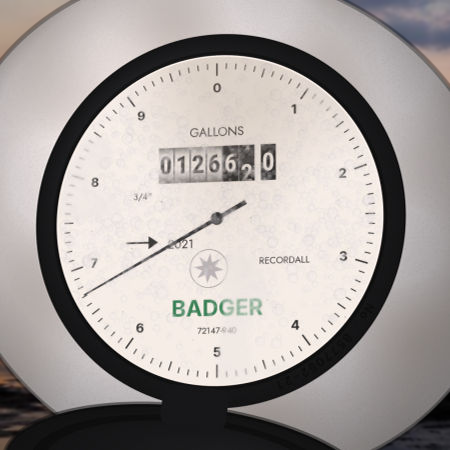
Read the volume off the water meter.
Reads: 126616.7 gal
